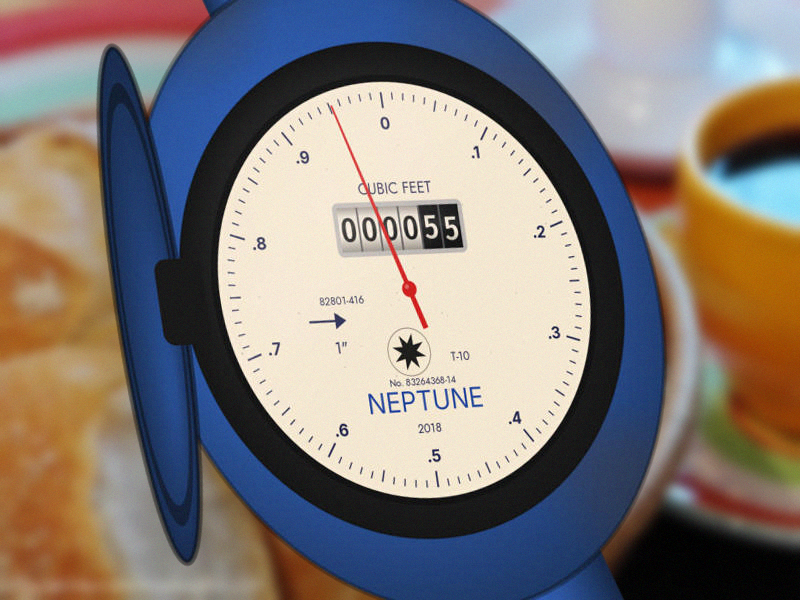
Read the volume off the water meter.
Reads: 54.95 ft³
